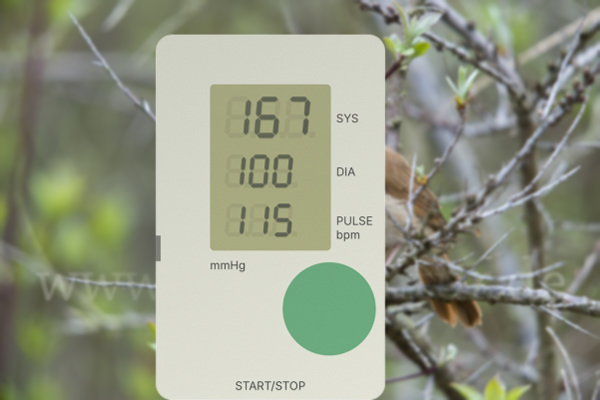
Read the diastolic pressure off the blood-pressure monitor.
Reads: 100 mmHg
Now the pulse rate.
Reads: 115 bpm
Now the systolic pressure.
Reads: 167 mmHg
